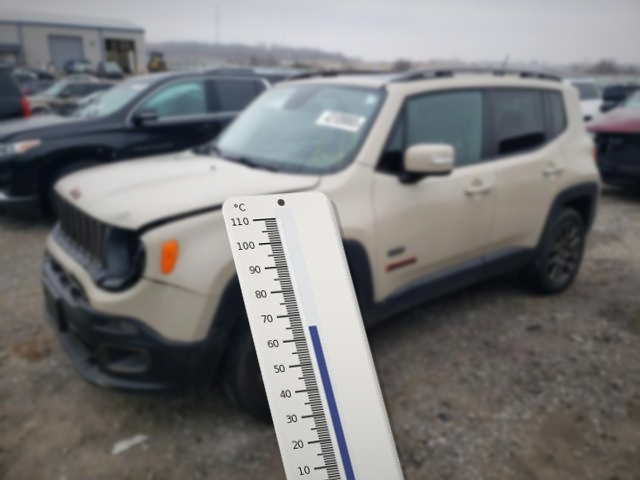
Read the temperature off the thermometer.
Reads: 65 °C
